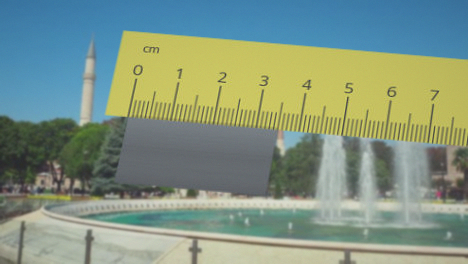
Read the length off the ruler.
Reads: 3.5 cm
